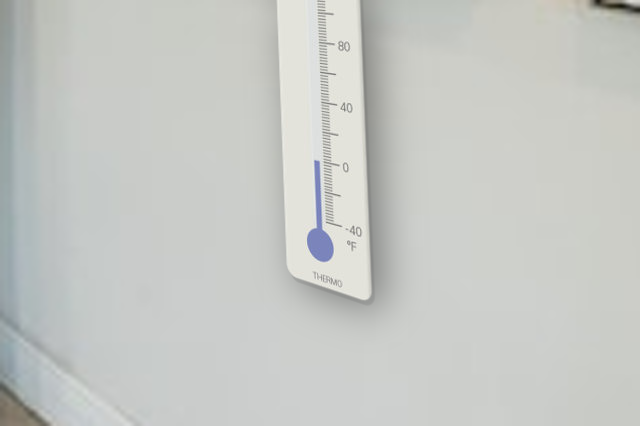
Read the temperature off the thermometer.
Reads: 0 °F
